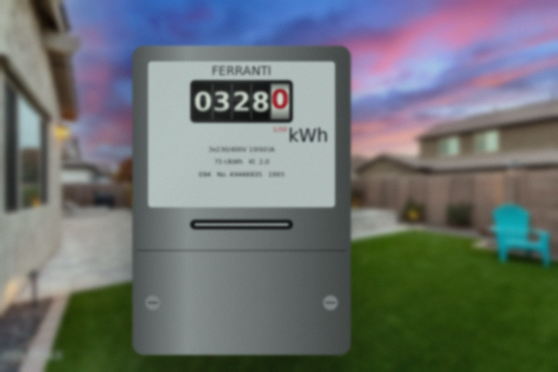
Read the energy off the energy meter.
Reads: 328.0 kWh
